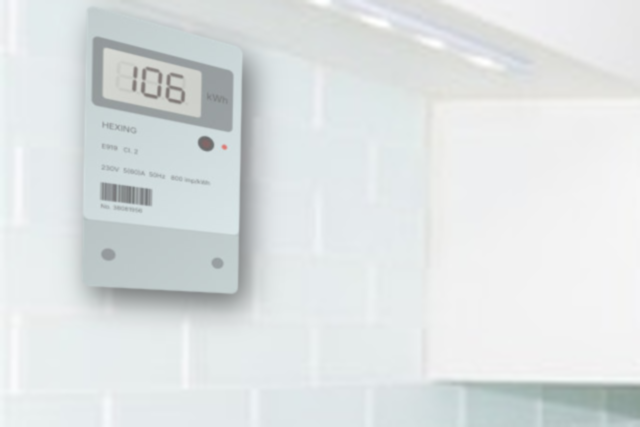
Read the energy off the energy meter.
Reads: 106 kWh
